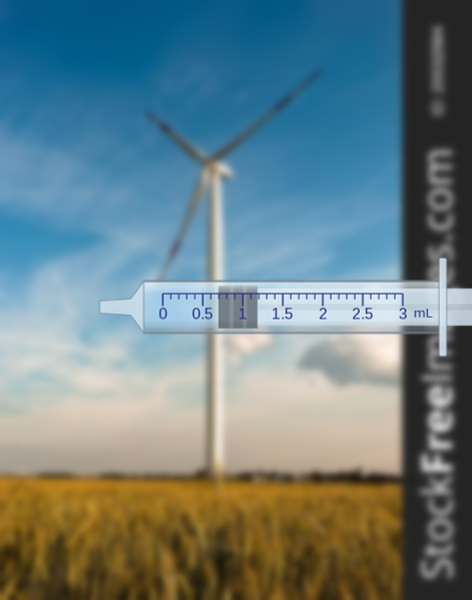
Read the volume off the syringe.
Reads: 0.7 mL
